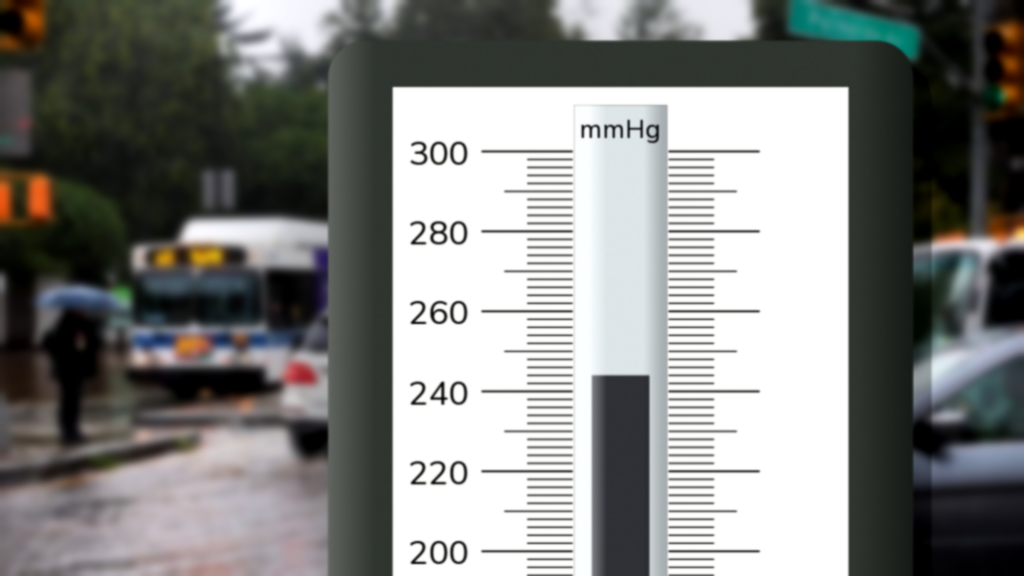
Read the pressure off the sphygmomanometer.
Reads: 244 mmHg
